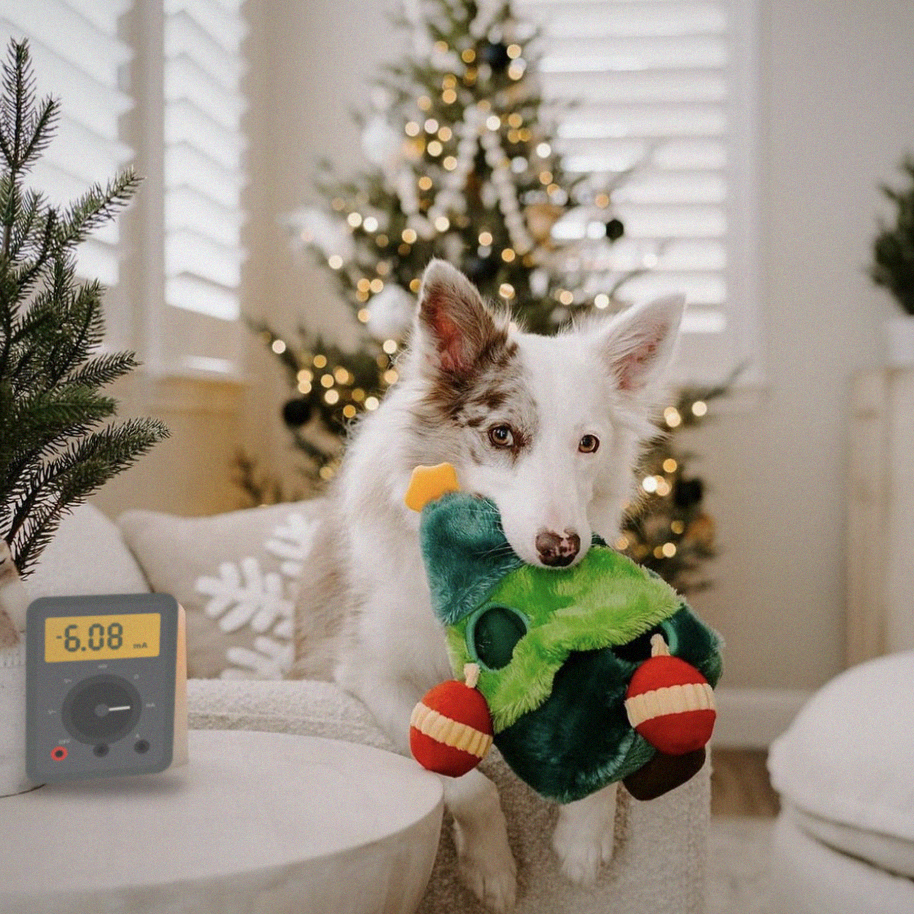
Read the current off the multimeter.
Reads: -6.08 mA
